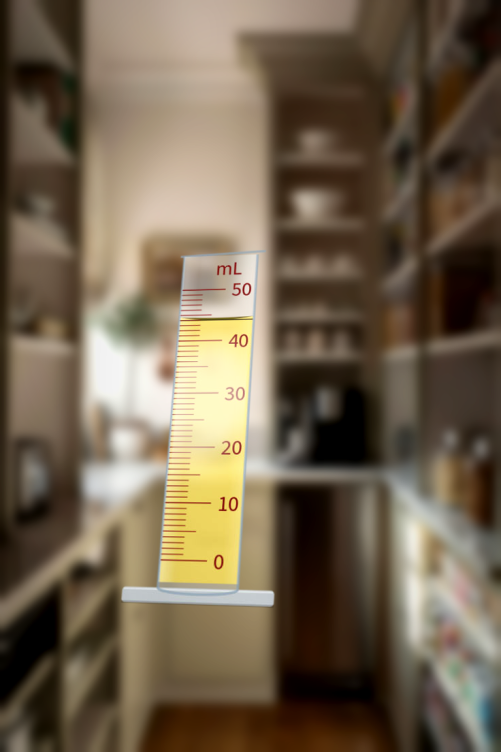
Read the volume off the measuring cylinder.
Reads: 44 mL
